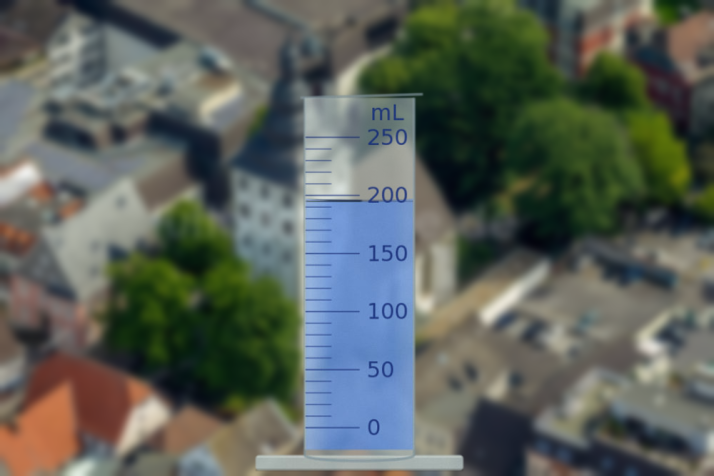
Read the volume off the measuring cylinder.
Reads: 195 mL
